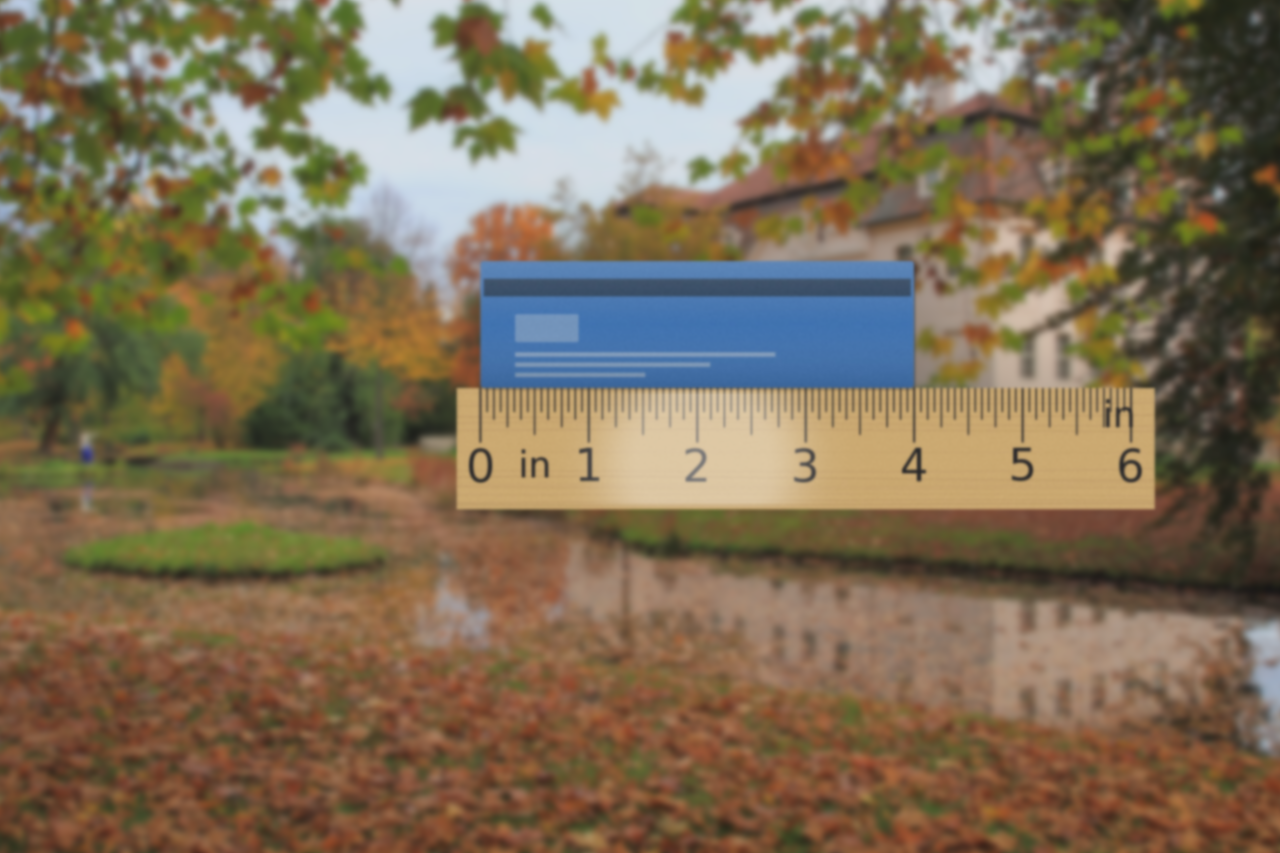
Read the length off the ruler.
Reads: 4 in
